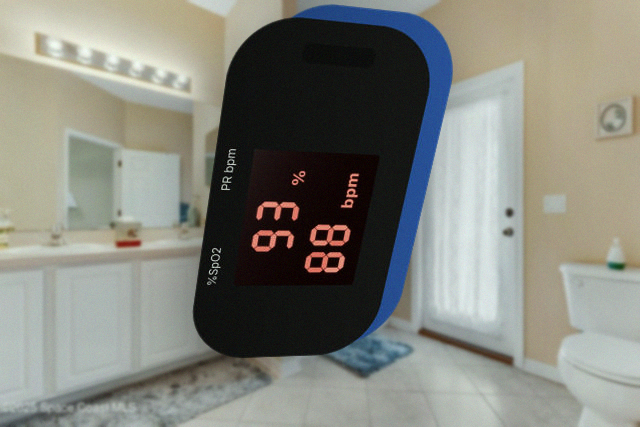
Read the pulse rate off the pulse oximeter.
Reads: 88 bpm
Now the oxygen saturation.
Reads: 93 %
